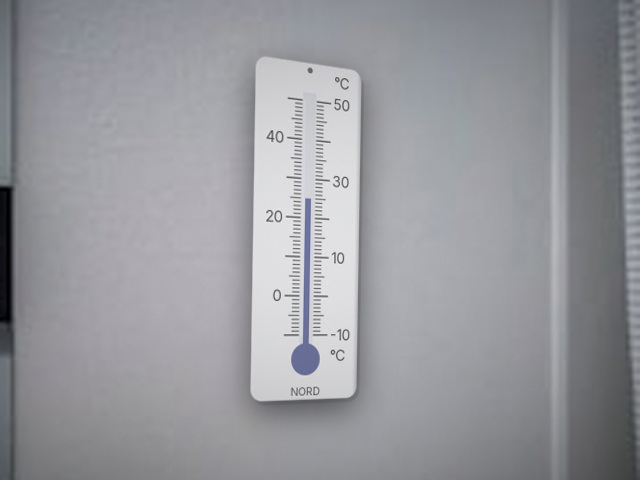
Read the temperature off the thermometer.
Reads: 25 °C
